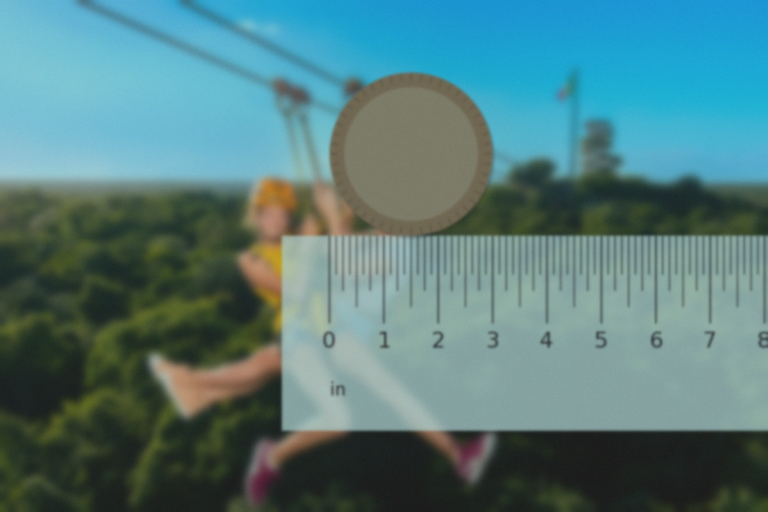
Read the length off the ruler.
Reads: 3 in
